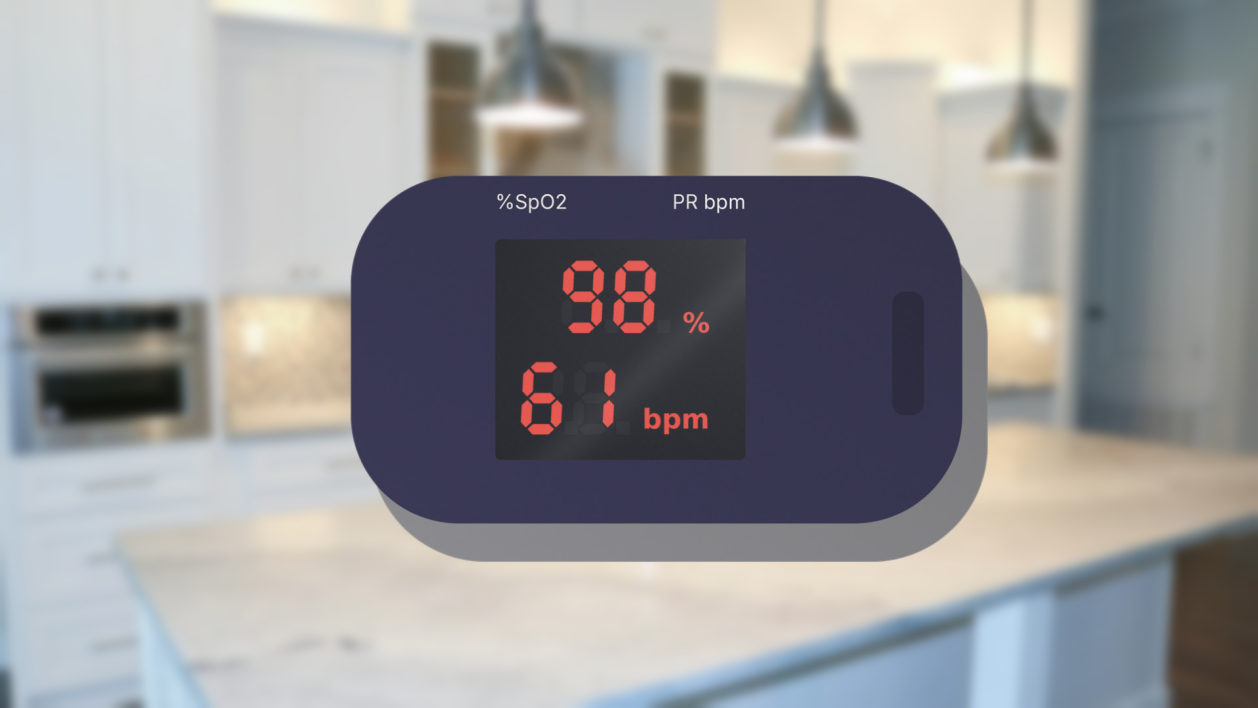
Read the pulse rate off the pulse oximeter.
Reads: 61 bpm
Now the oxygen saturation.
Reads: 98 %
